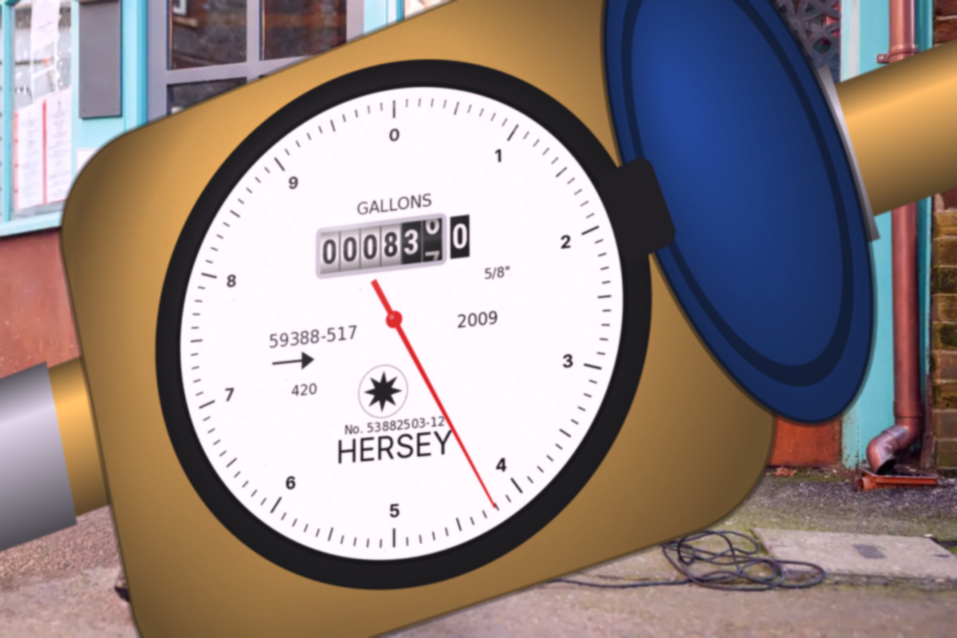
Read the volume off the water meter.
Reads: 8364.2 gal
